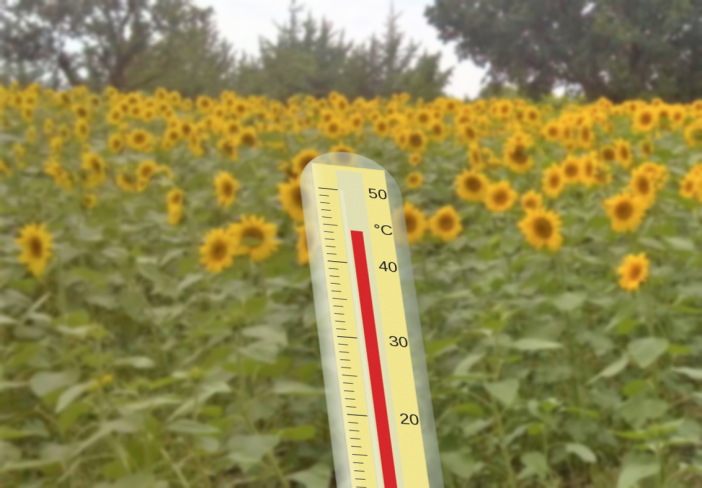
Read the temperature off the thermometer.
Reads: 44.5 °C
